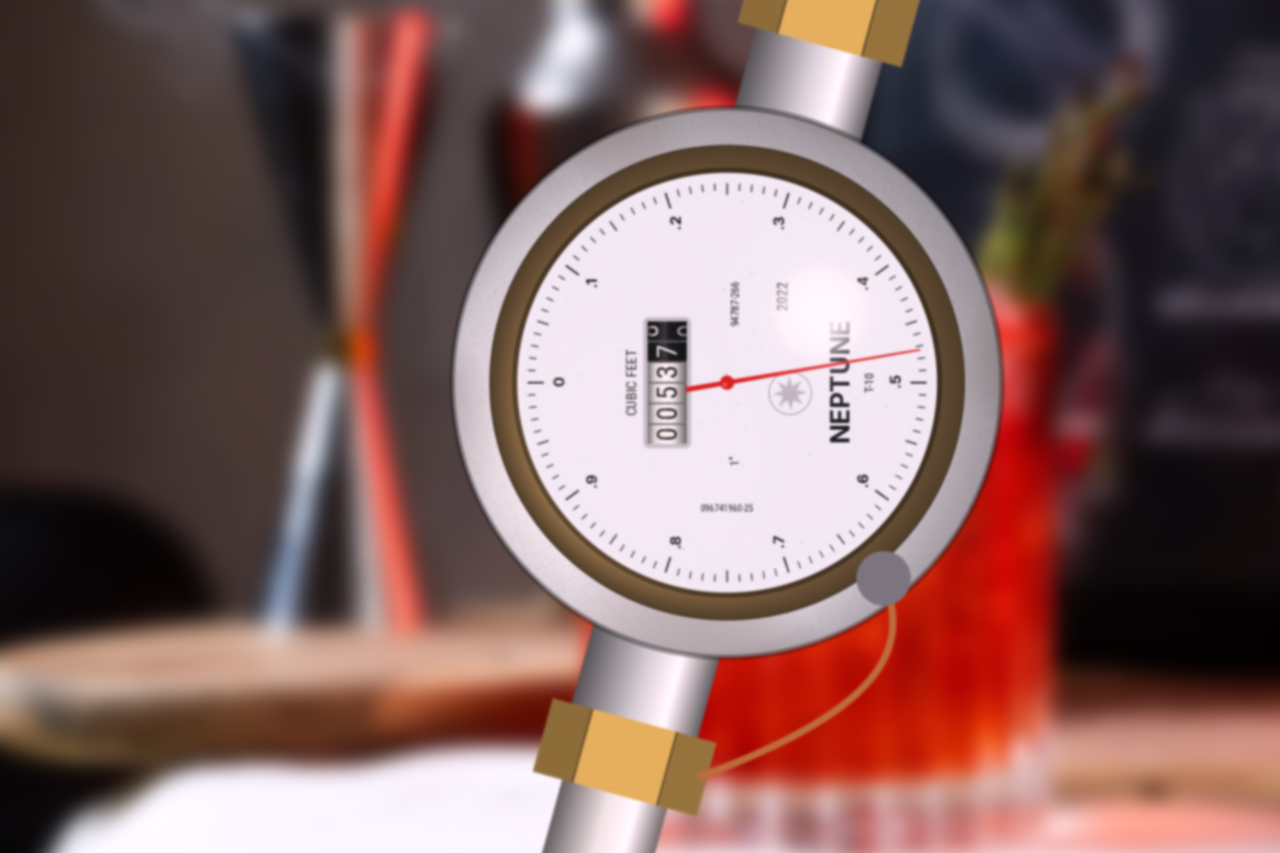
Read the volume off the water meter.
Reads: 5378.47 ft³
